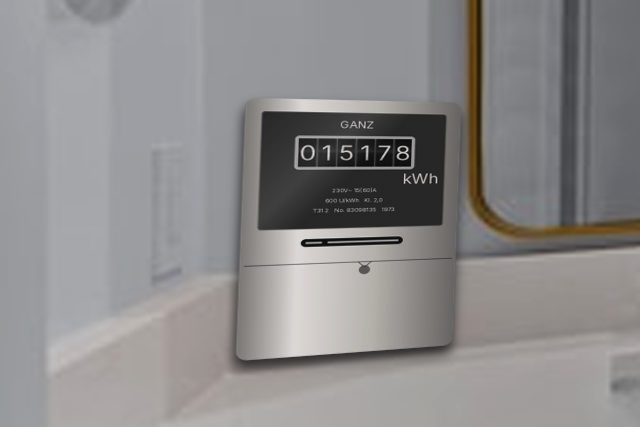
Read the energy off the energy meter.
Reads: 15178 kWh
